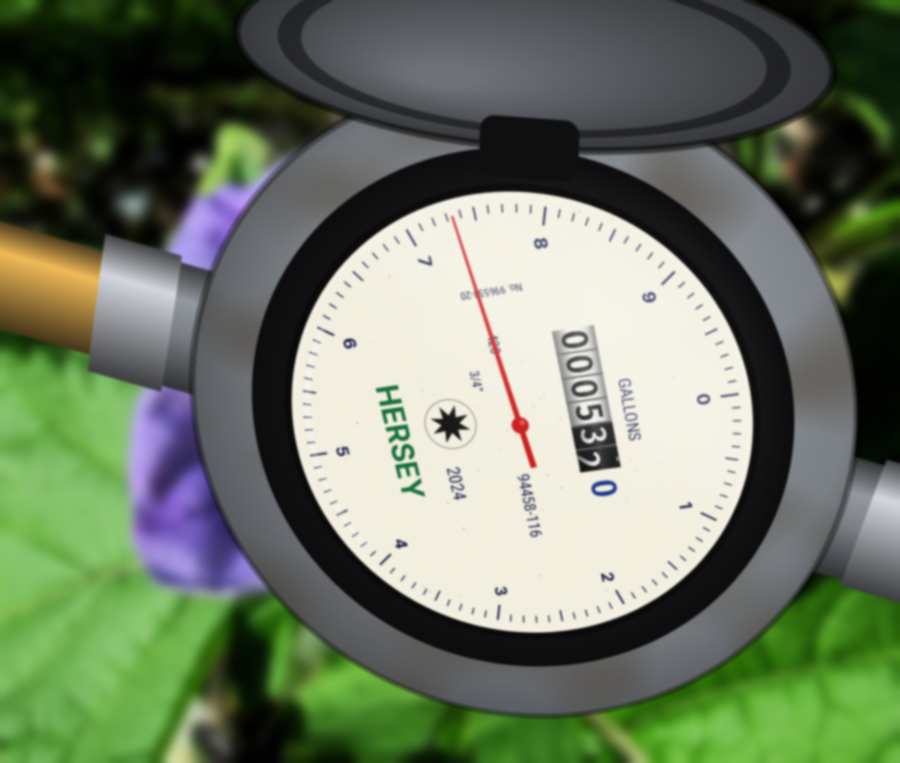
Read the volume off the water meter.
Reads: 5317.3 gal
